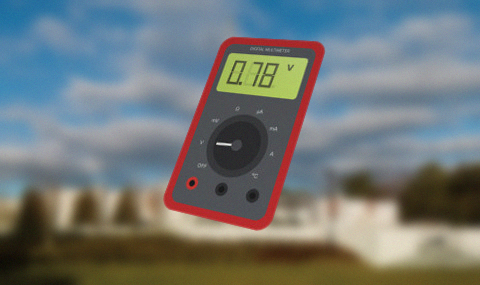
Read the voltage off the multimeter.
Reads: 0.78 V
